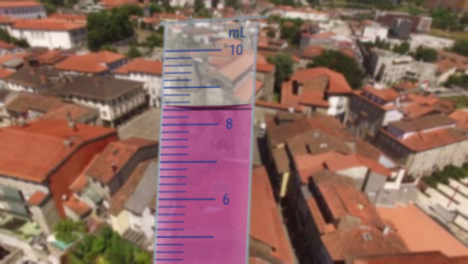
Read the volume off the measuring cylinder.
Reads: 8.4 mL
